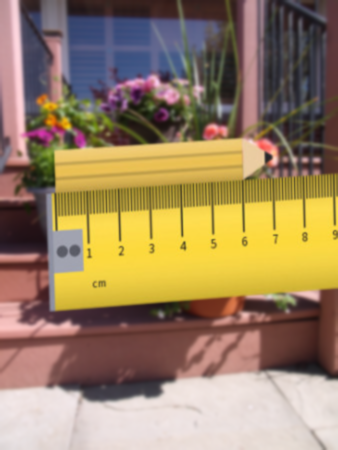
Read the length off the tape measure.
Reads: 7 cm
